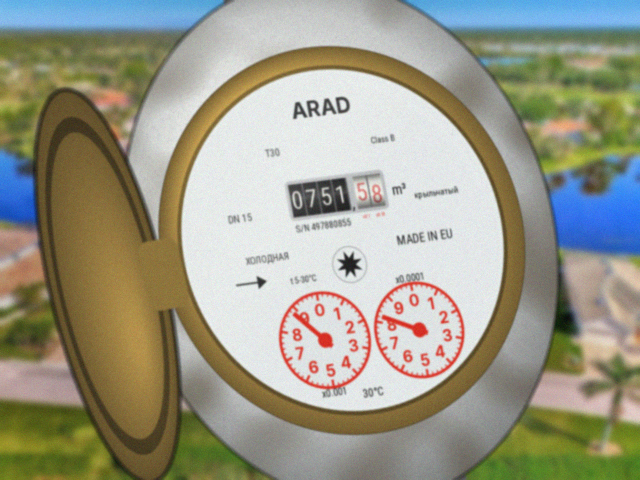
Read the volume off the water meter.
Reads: 751.5788 m³
